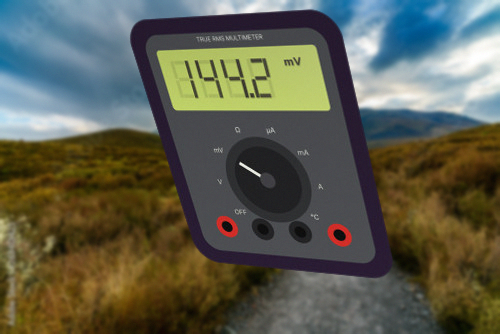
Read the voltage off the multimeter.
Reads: 144.2 mV
